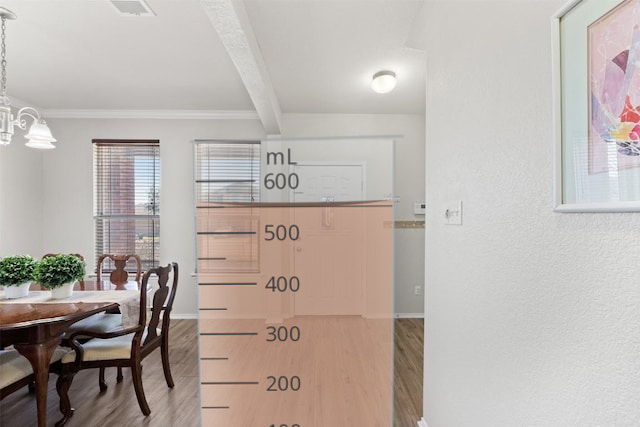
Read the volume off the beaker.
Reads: 550 mL
